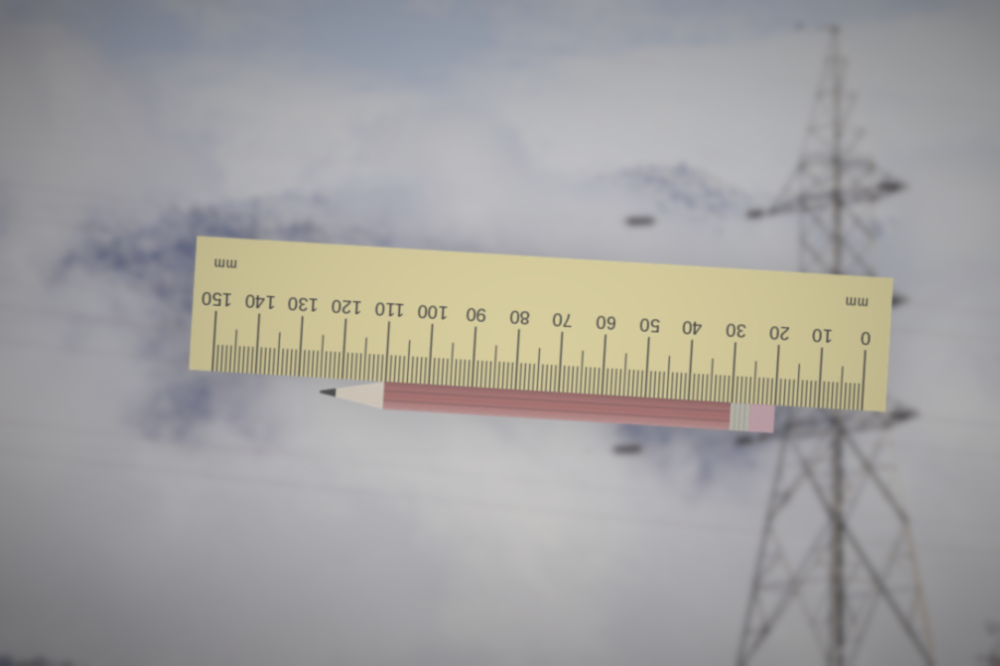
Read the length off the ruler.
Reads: 105 mm
